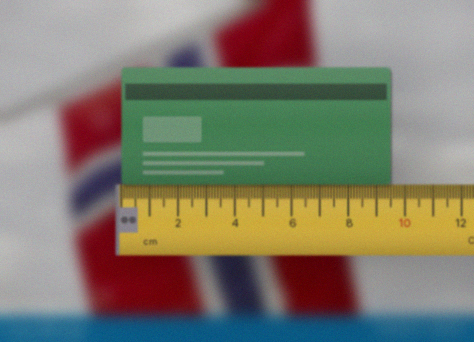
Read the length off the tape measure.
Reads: 9.5 cm
